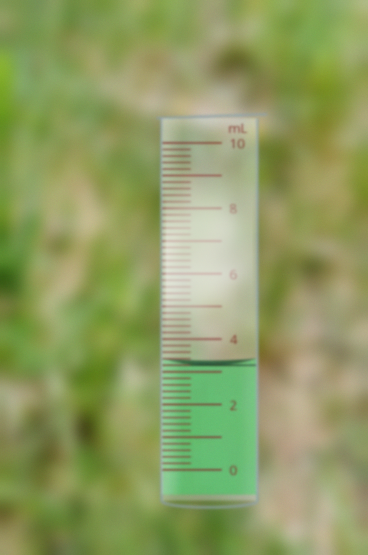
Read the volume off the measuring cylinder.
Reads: 3.2 mL
